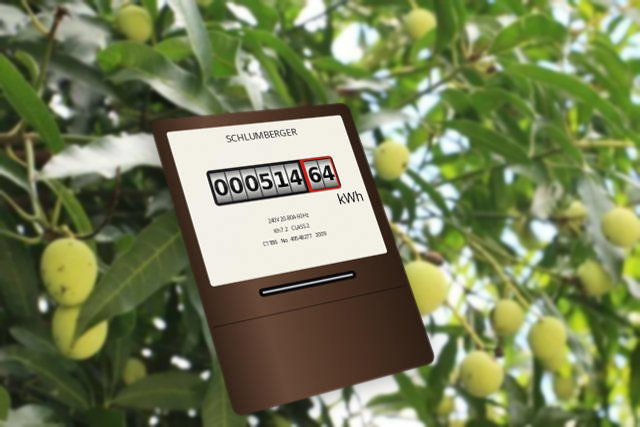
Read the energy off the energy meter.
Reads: 514.64 kWh
